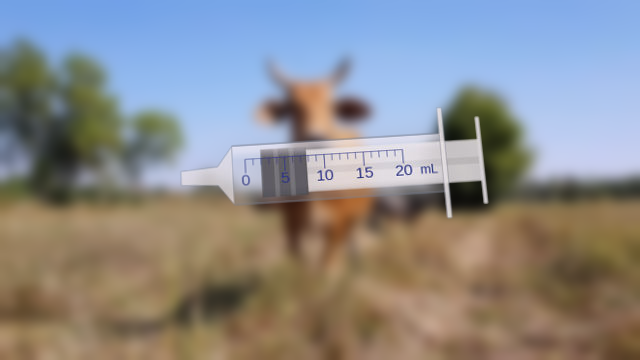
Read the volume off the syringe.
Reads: 2 mL
